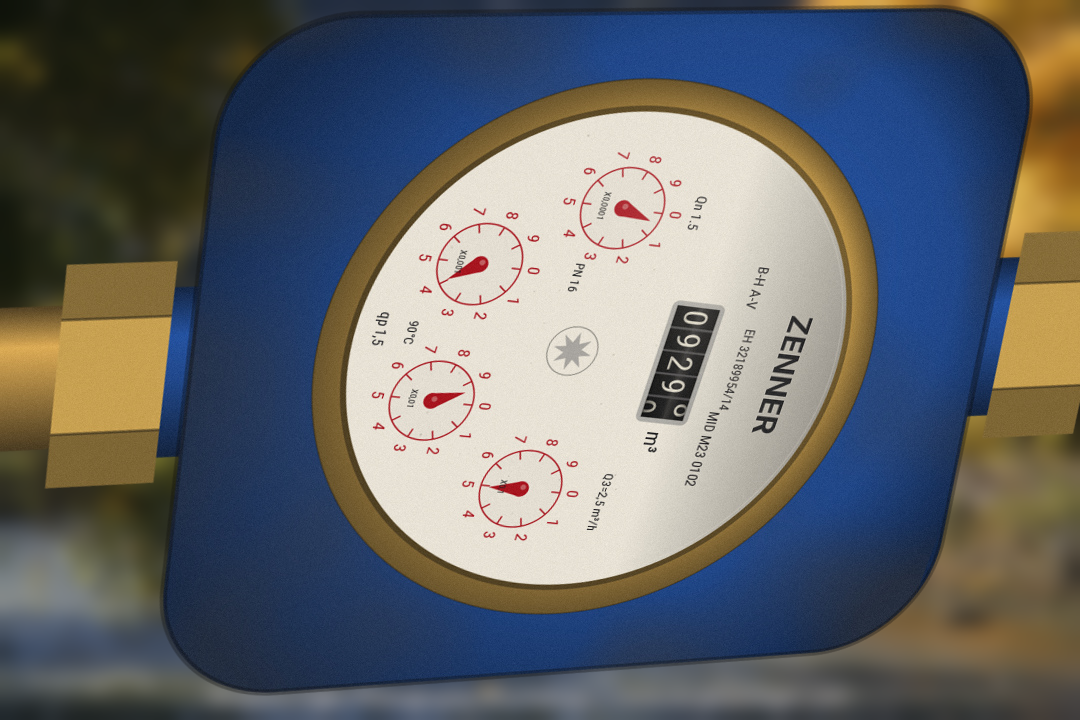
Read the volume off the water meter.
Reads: 9298.4940 m³
